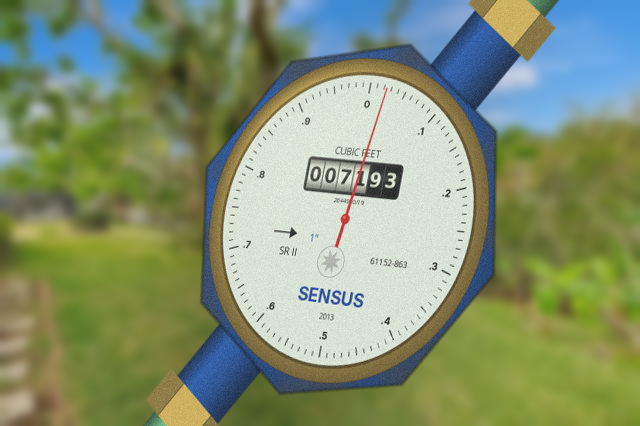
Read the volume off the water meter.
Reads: 7193.02 ft³
